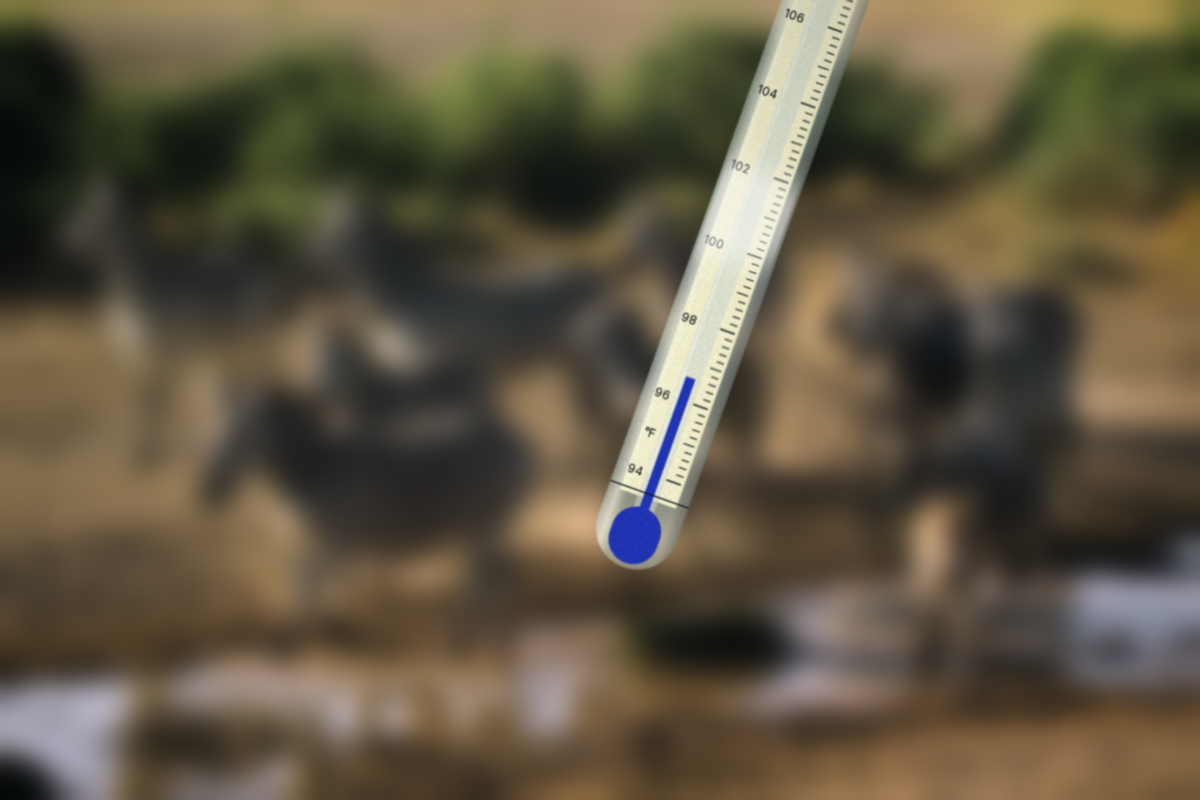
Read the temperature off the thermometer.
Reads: 96.6 °F
